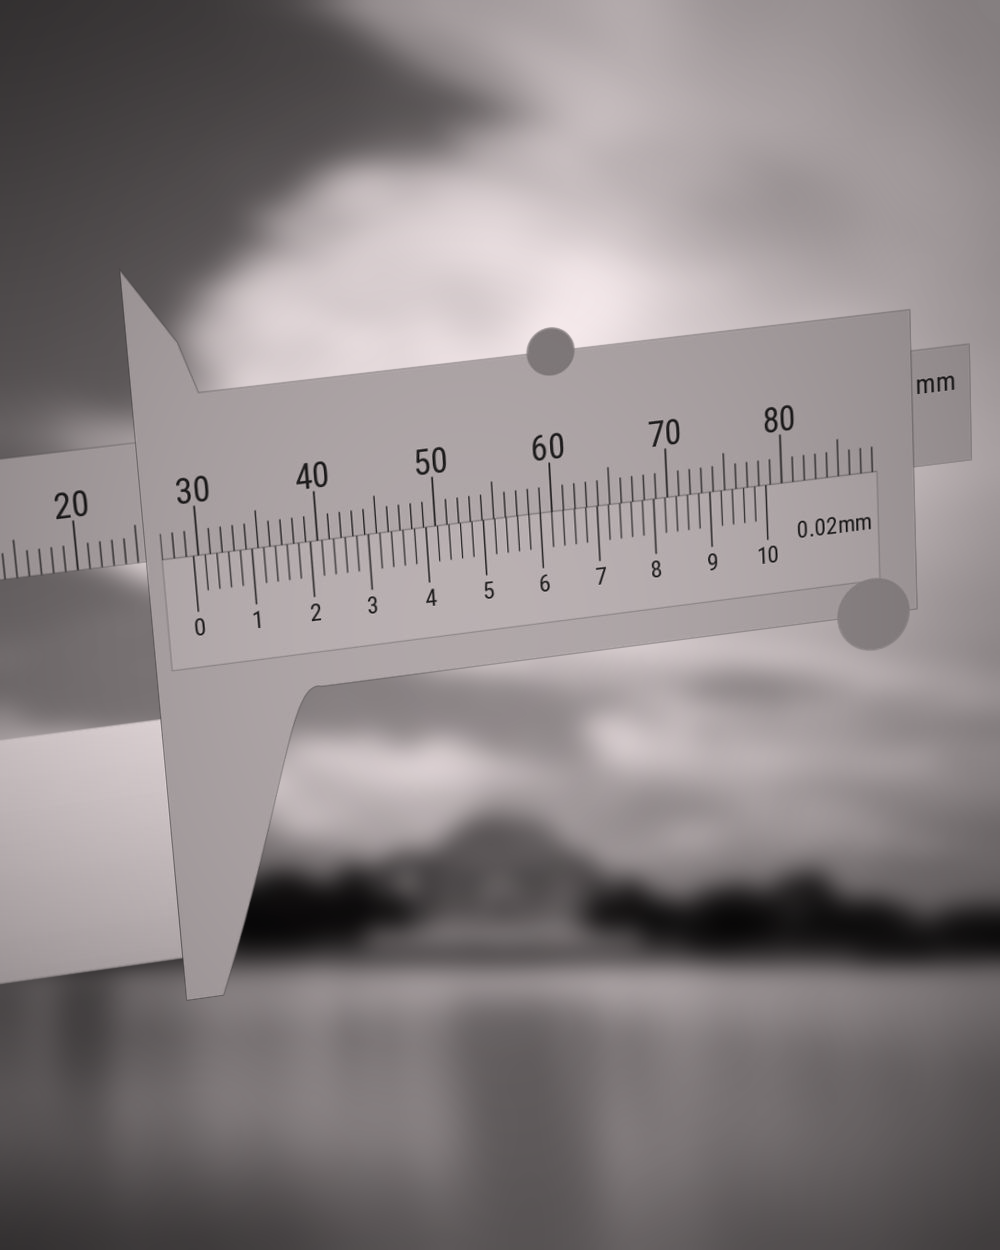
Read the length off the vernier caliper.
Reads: 29.6 mm
